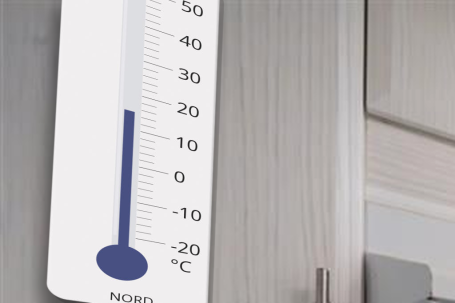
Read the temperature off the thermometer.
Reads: 15 °C
